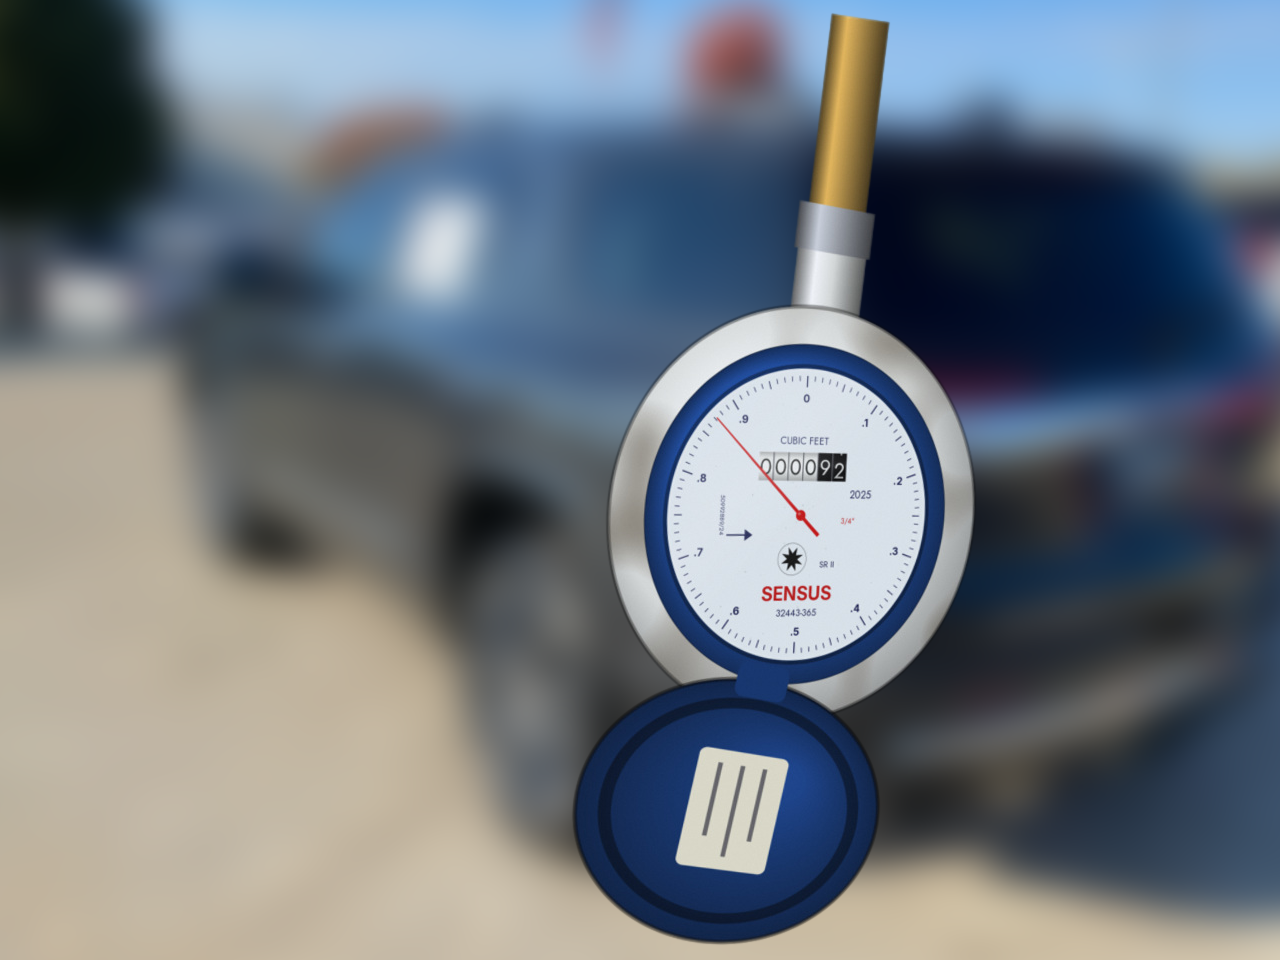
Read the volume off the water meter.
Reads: 91.87 ft³
